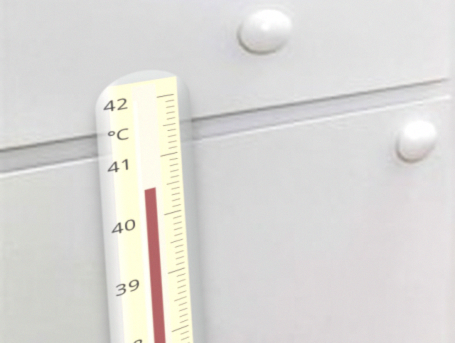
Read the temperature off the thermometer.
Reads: 40.5 °C
